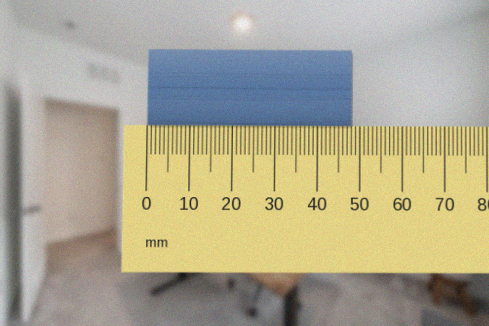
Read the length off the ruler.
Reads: 48 mm
